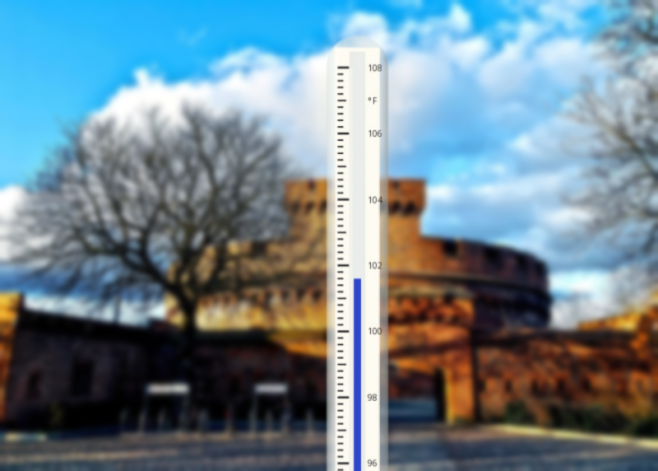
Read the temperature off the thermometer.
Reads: 101.6 °F
